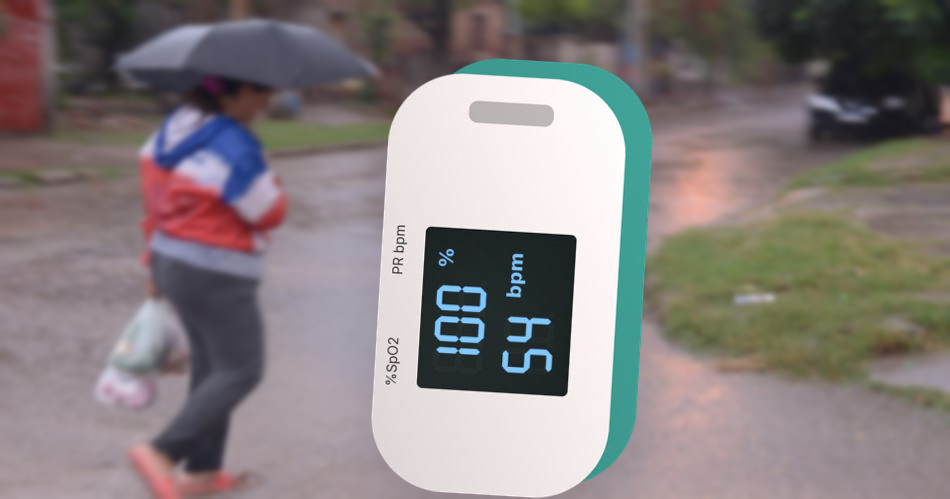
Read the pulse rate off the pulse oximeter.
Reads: 54 bpm
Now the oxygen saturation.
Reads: 100 %
